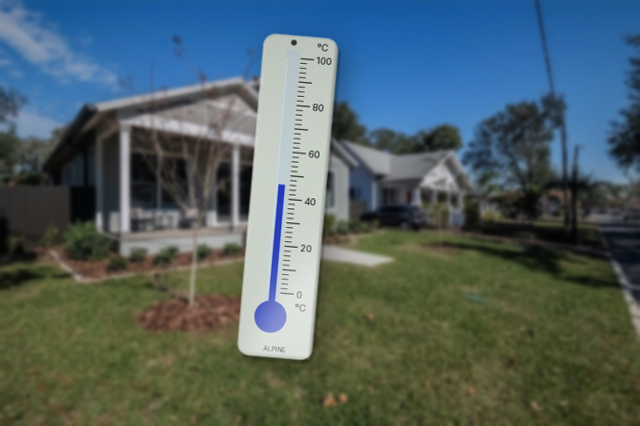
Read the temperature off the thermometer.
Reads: 46 °C
